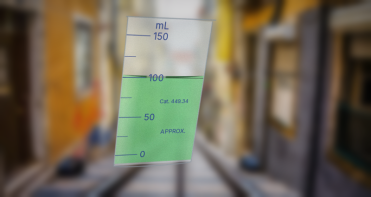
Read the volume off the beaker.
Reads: 100 mL
